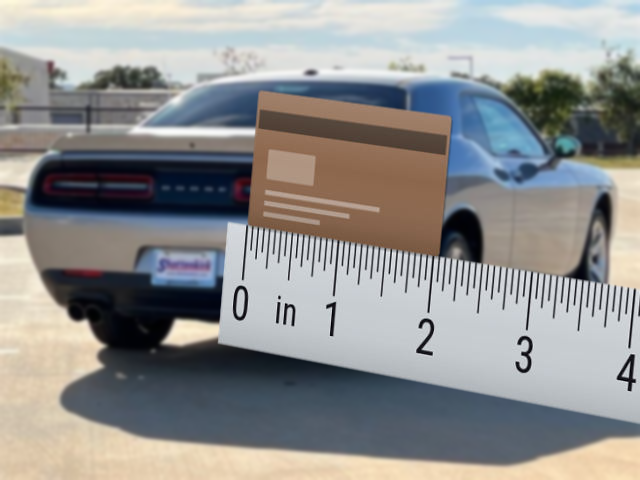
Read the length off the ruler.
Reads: 2.0625 in
